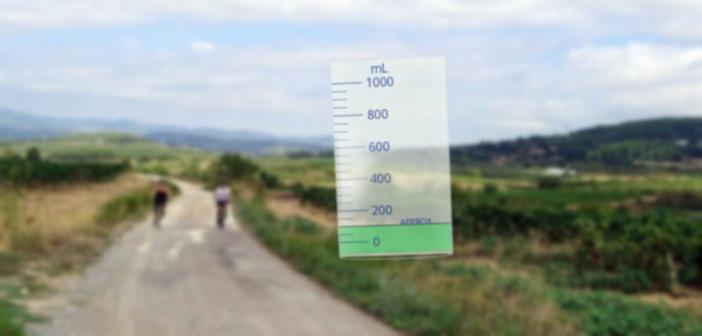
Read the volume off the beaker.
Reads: 100 mL
